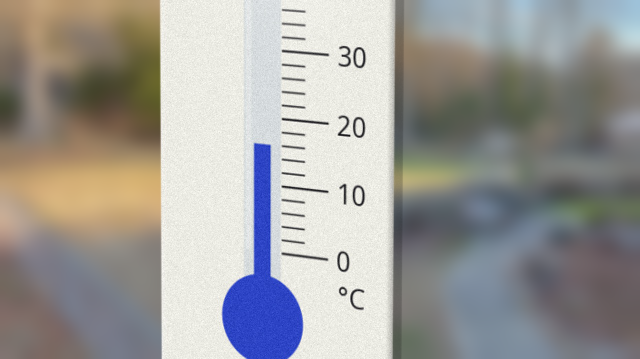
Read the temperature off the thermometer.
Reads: 16 °C
